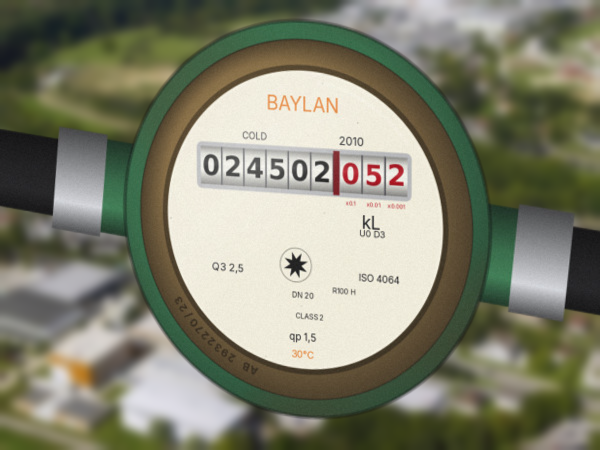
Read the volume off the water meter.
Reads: 24502.052 kL
